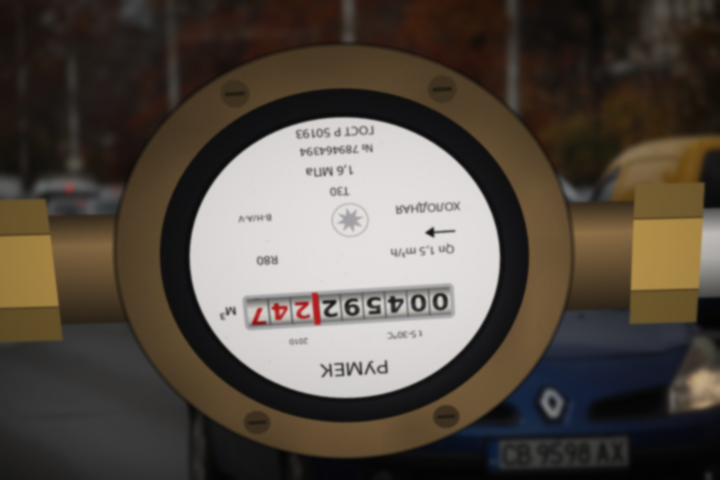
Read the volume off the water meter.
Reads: 4592.247 m³
